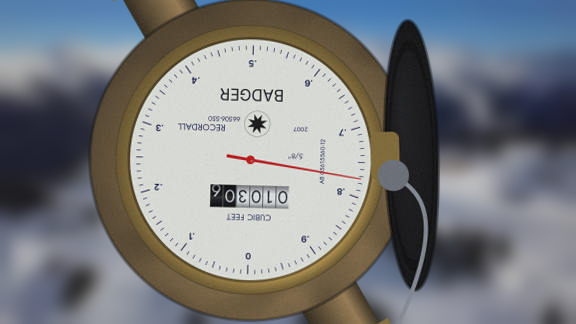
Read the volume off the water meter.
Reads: 10305.77 ft³
